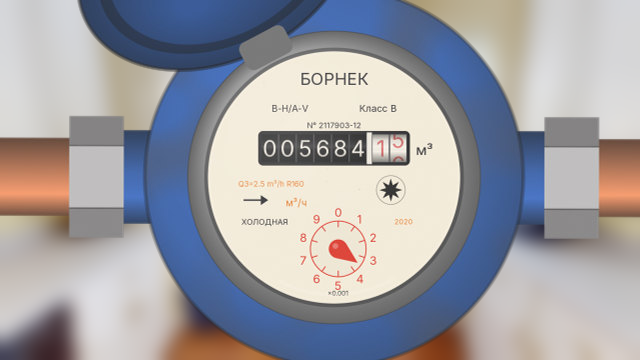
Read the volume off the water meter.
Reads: 5684.153 m³
